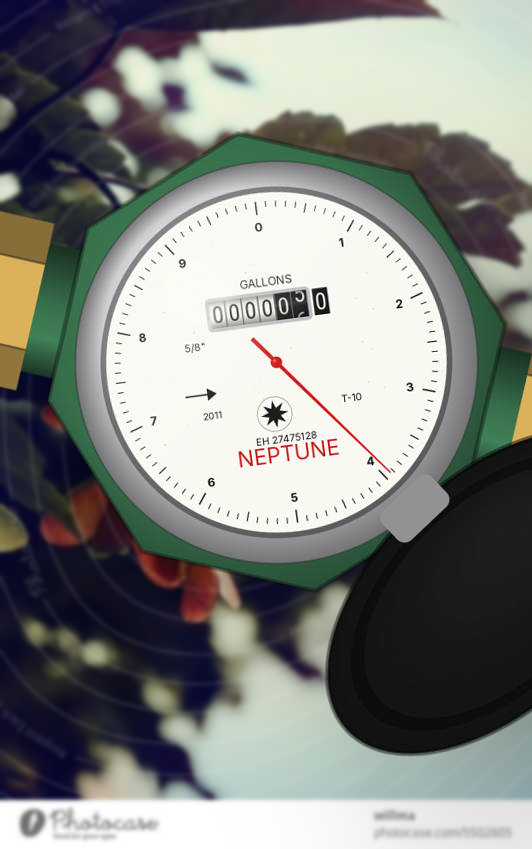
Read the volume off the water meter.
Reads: 53.9 gal
